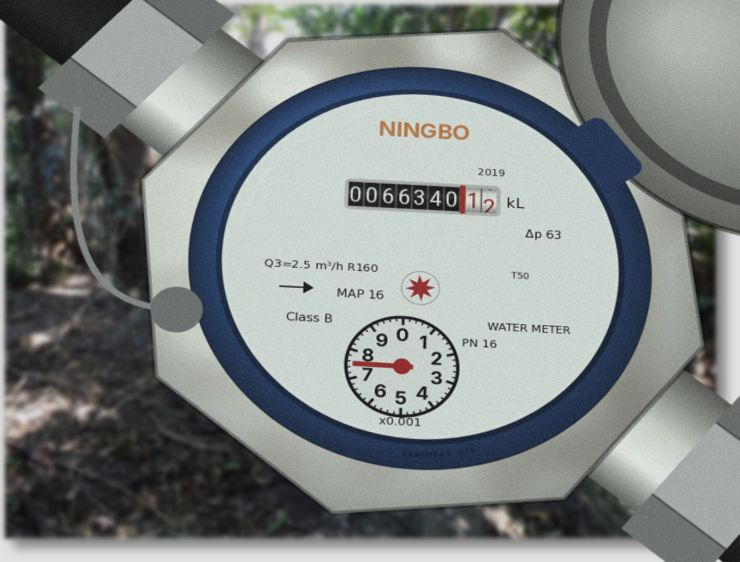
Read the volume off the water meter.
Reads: 66340.117 kL
